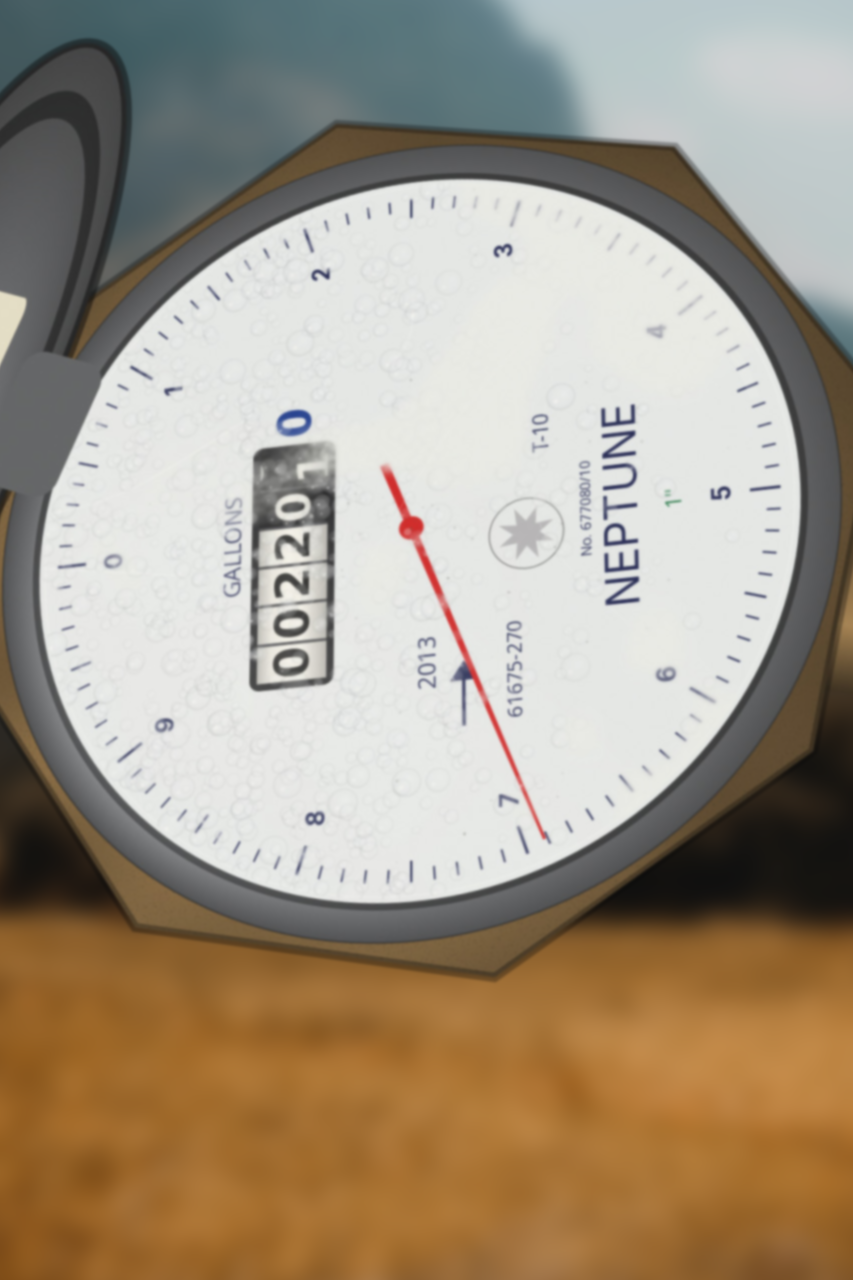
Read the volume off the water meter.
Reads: 22006.9 gal
